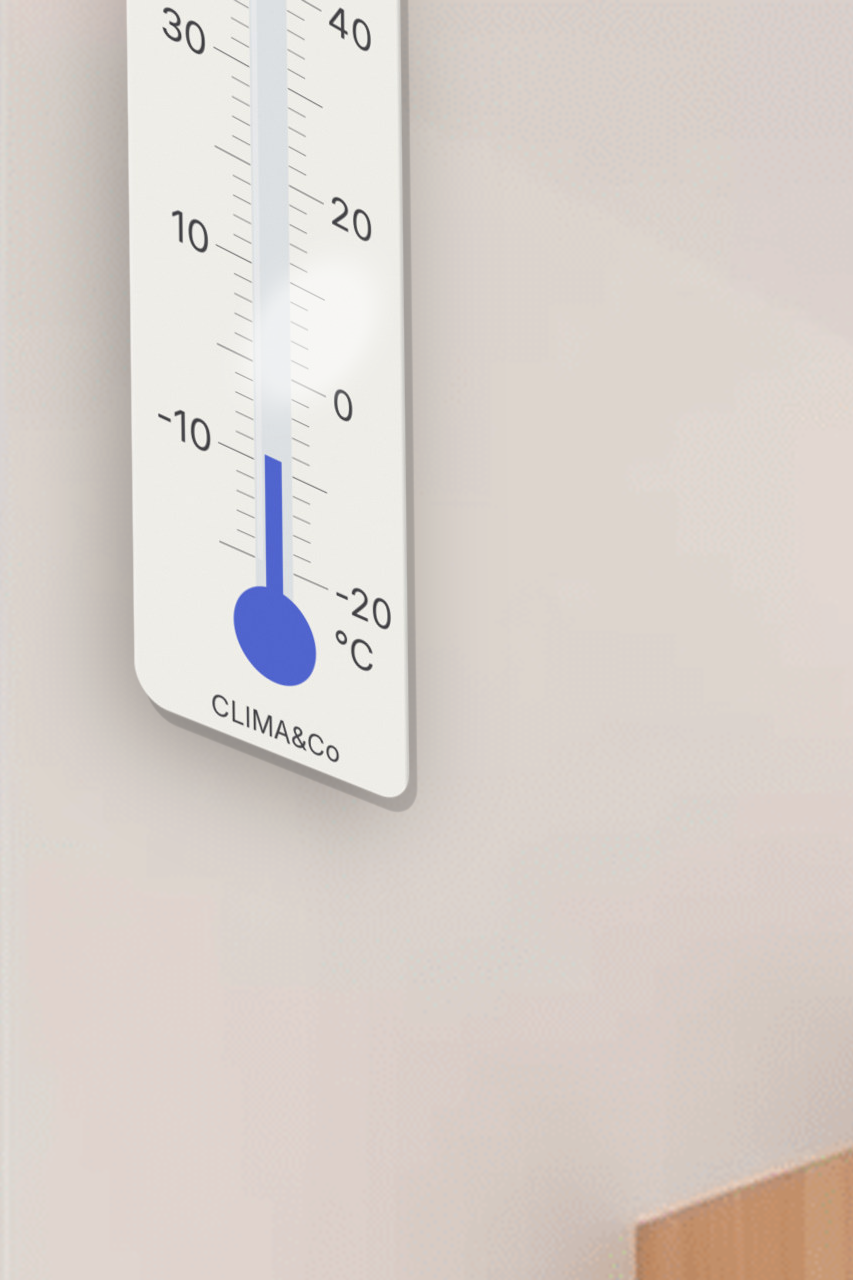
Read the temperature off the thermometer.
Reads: -9 °C
